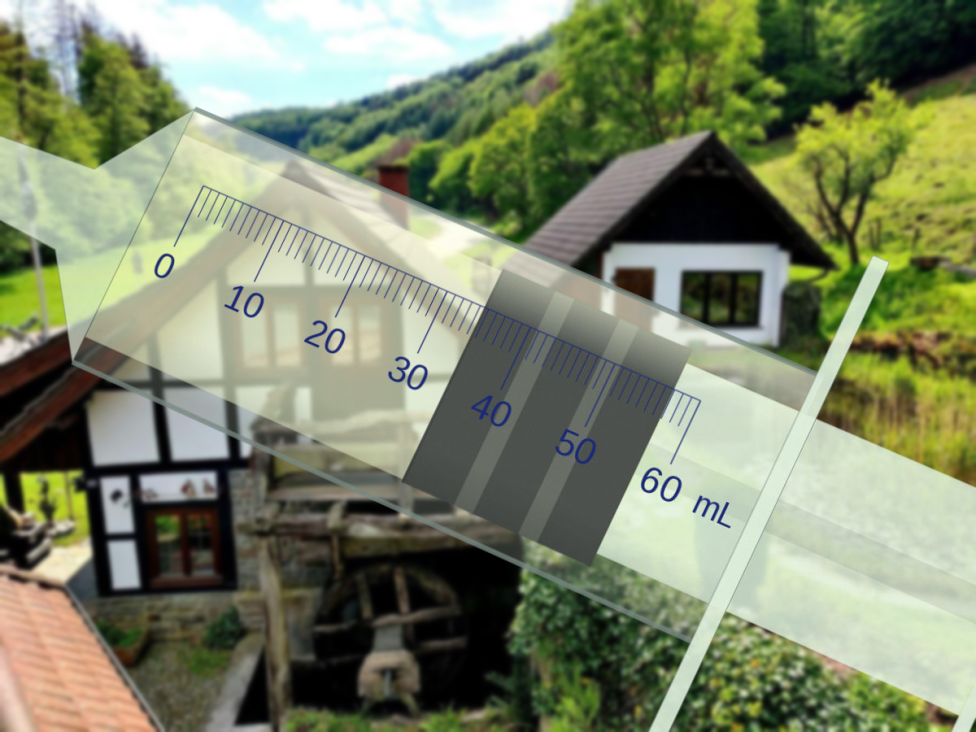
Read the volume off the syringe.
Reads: 34.5 mL
